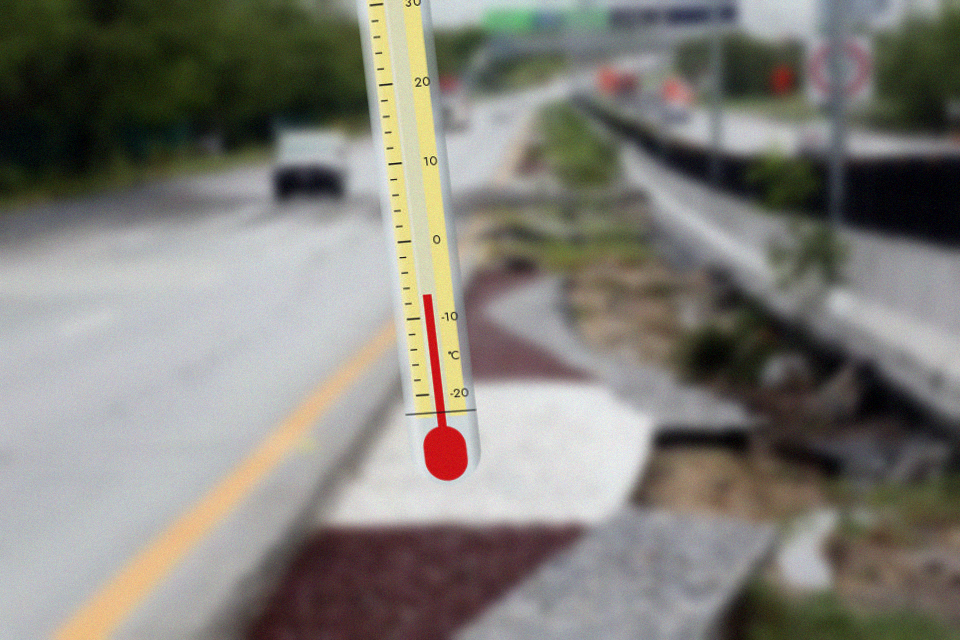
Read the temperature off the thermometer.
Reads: -7 °C
